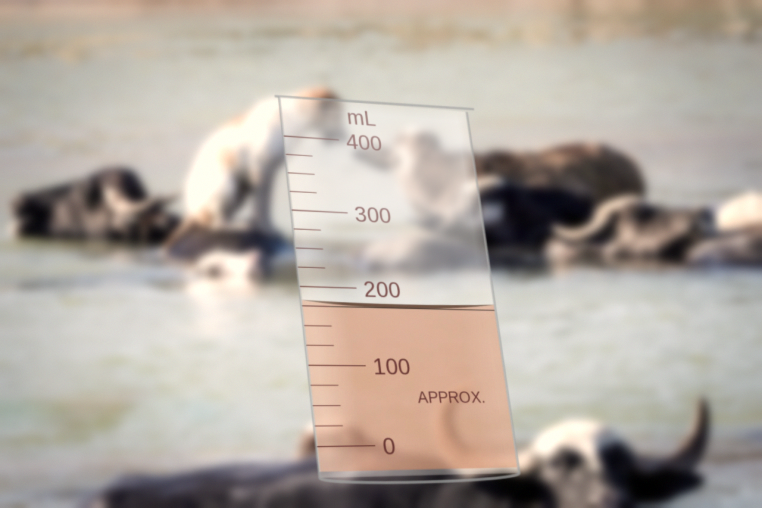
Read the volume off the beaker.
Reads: 175 mL
